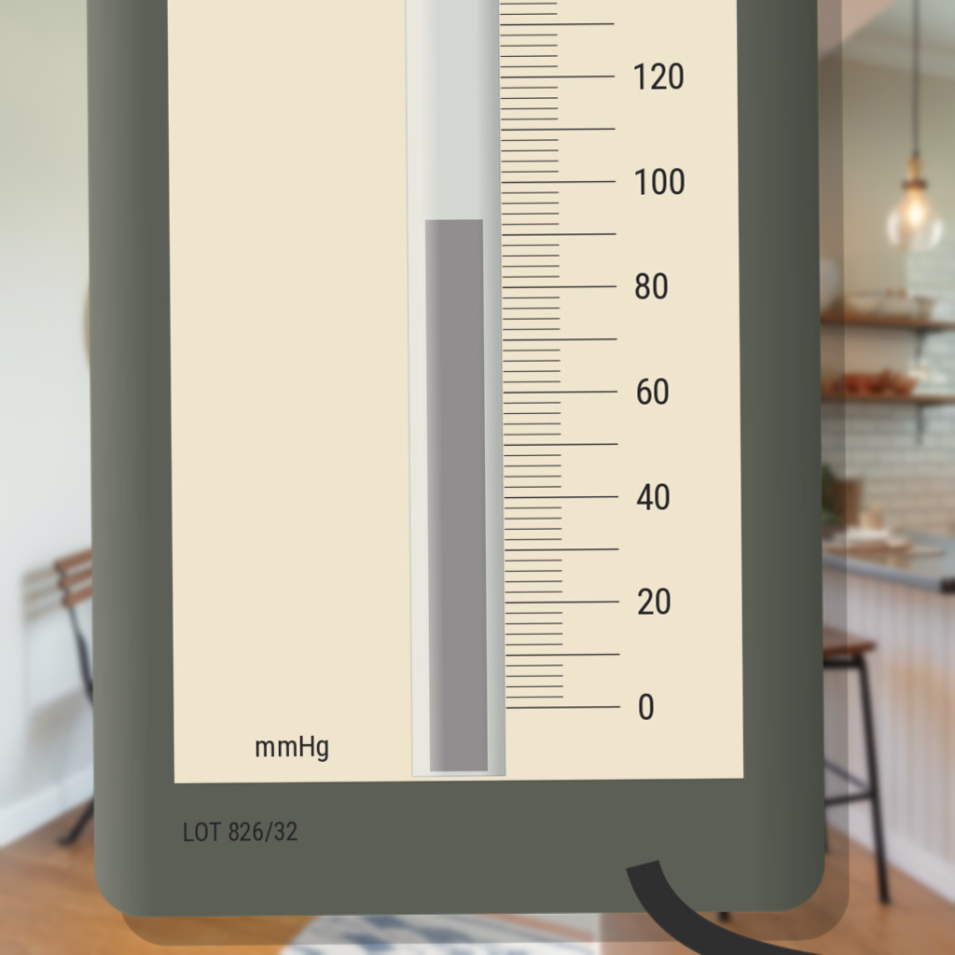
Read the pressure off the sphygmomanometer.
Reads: 93 mmHg
